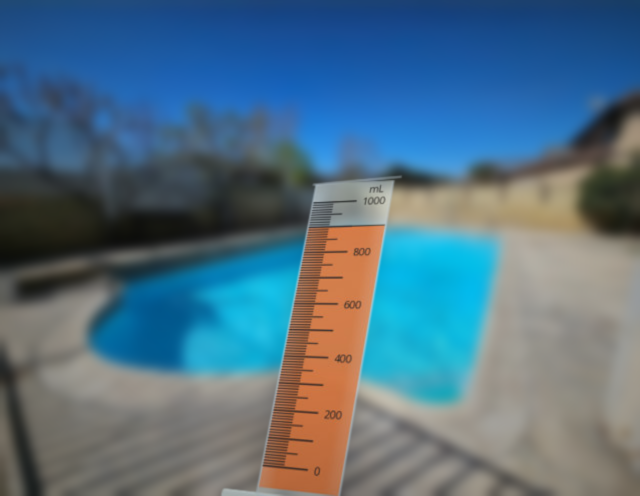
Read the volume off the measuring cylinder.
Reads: 900 mL
